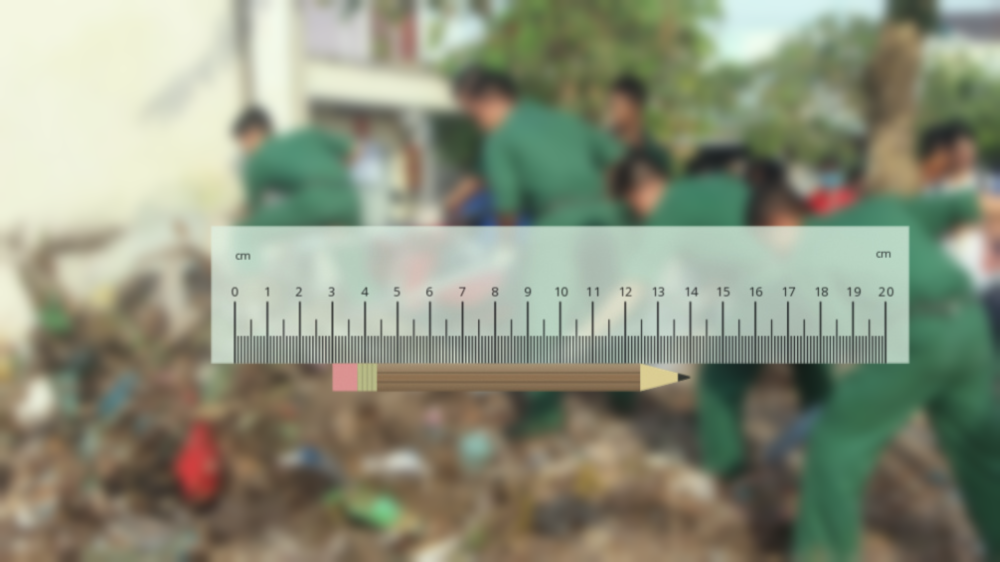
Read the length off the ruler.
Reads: 11 cm
